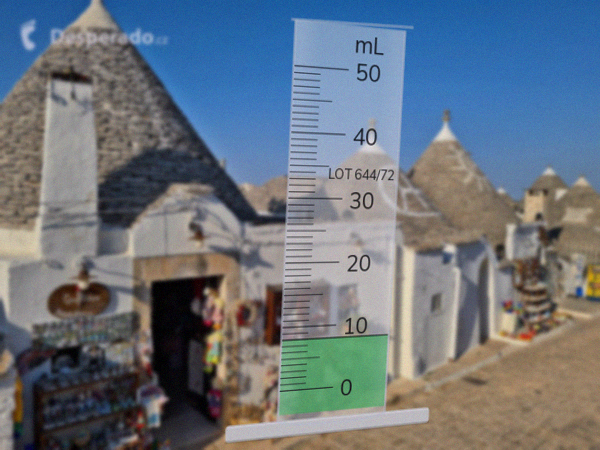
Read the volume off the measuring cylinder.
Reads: 8 mL
